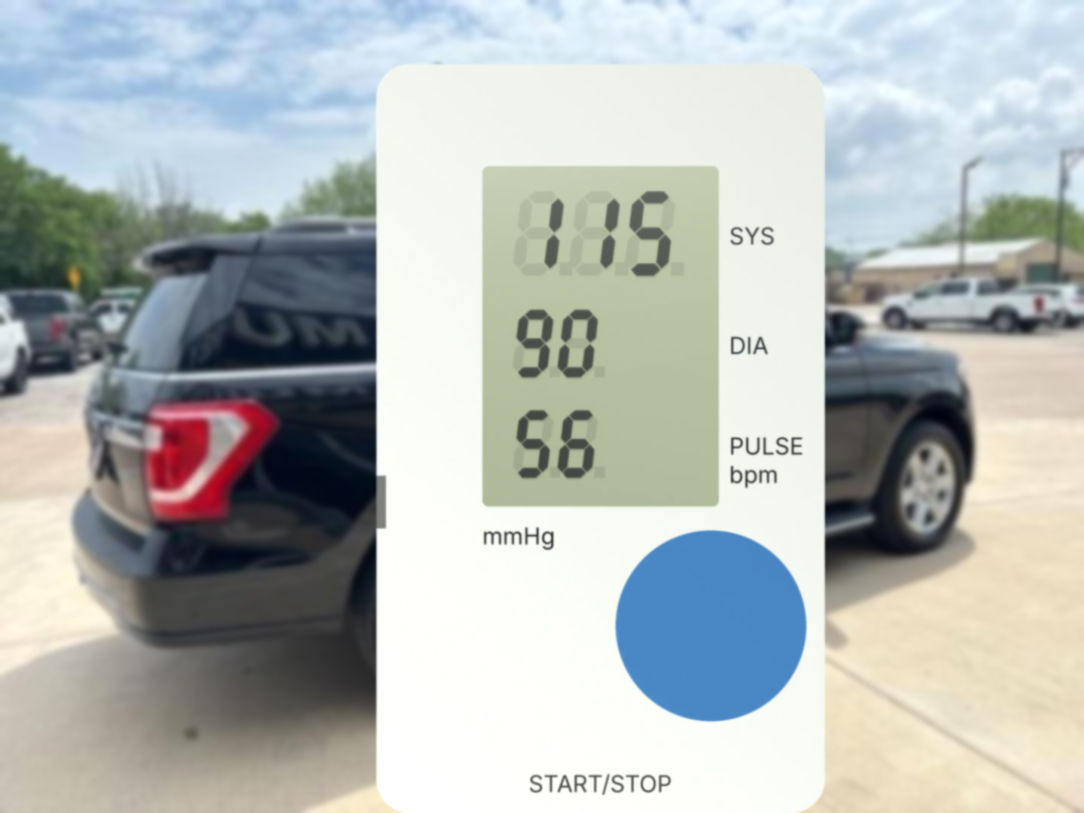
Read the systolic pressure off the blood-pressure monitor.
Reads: 115 mmHg
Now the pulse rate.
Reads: 56 bpm
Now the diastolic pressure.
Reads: 90 mmHg
